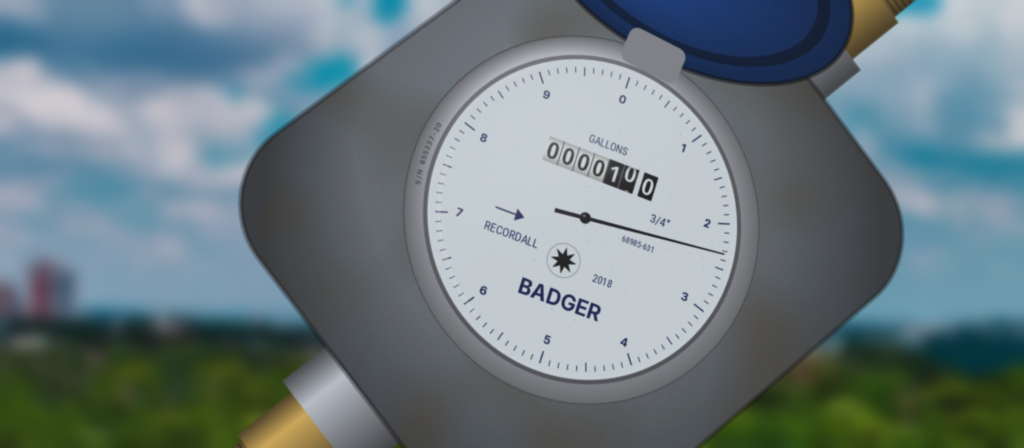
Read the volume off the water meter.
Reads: 102.3 gal
